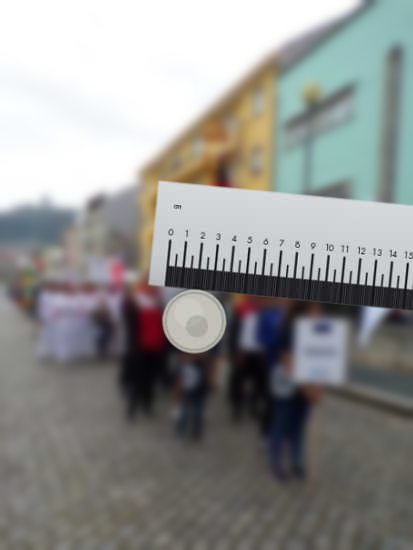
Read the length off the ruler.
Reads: 4 cm
